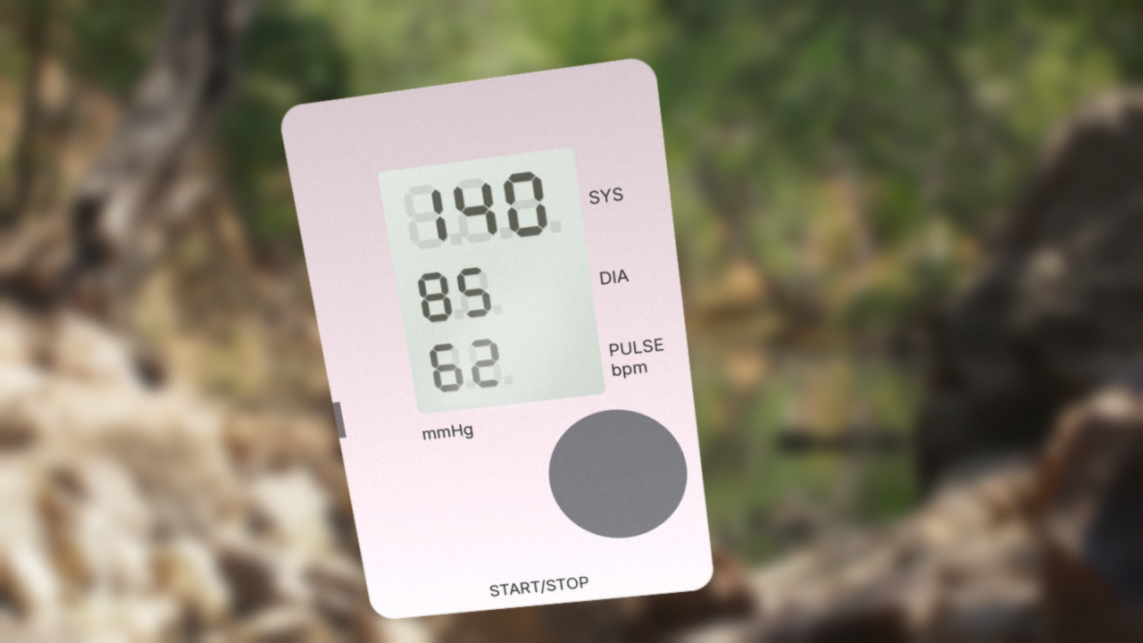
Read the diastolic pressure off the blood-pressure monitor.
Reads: 85 mmHg
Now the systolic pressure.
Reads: 140 mmHg
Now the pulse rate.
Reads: 62 bpm
